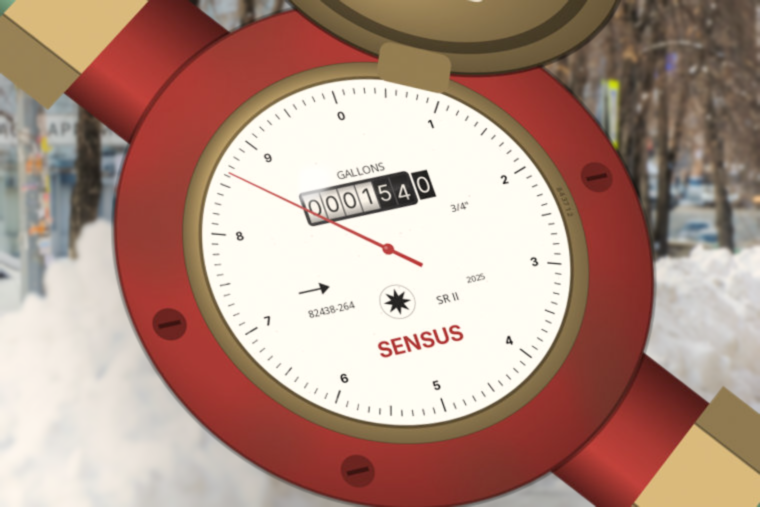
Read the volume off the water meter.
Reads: 1538.6 gal
